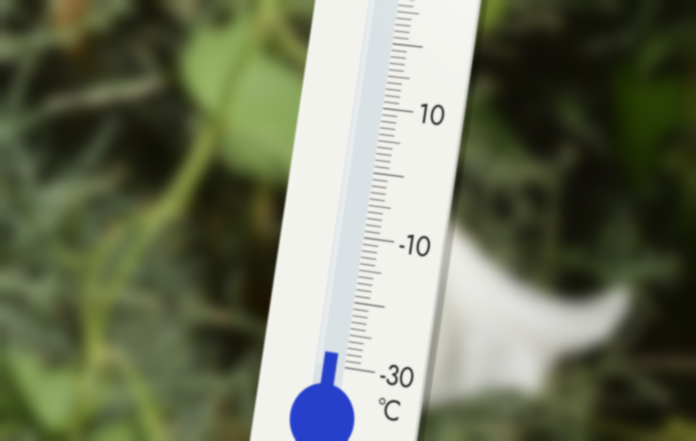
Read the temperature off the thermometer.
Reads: -28 °C
